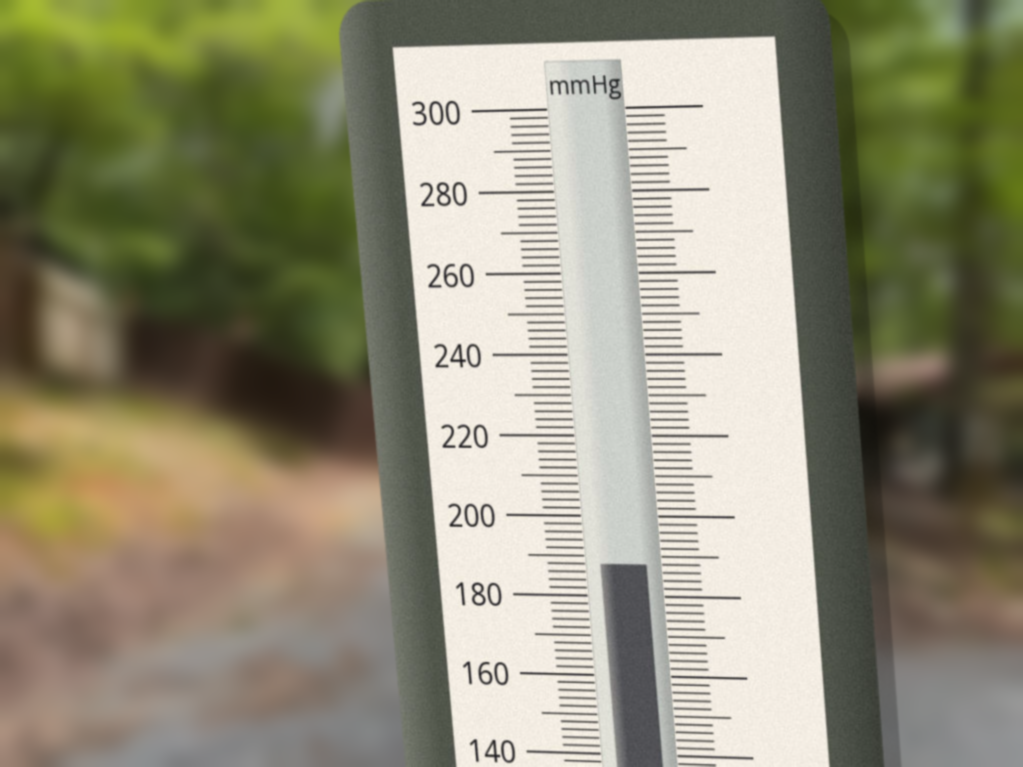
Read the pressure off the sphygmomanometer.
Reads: 188 mmHg
